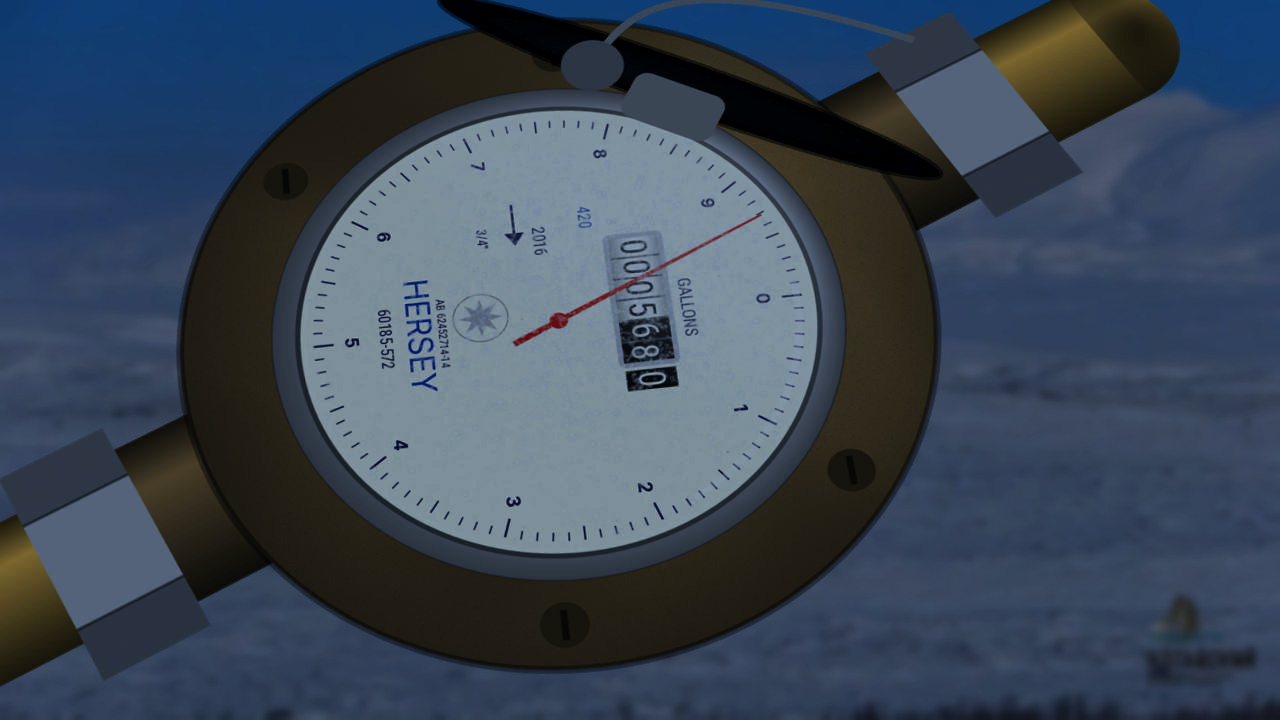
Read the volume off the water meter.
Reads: 5679.3 gal
